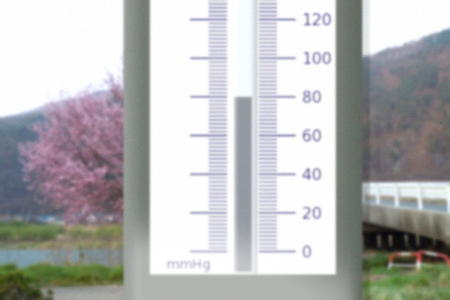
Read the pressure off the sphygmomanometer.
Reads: 80 mmHg
